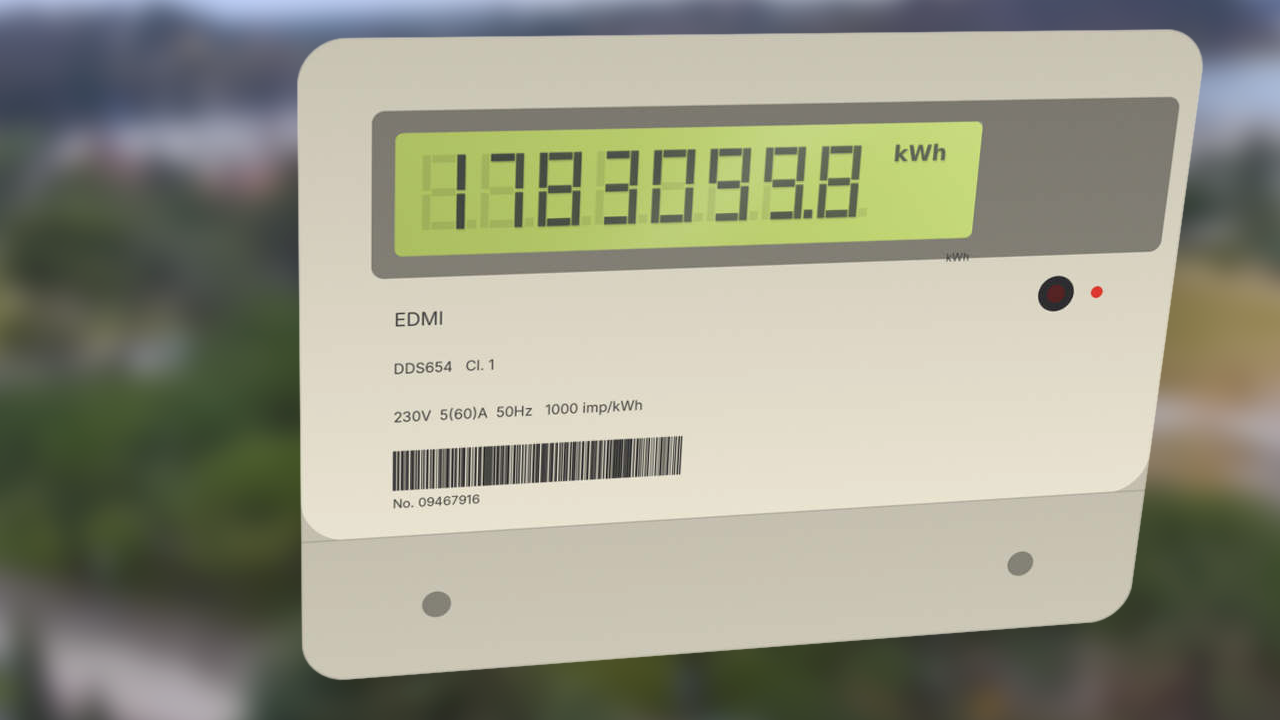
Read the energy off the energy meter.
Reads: 1783099.8 kWh
